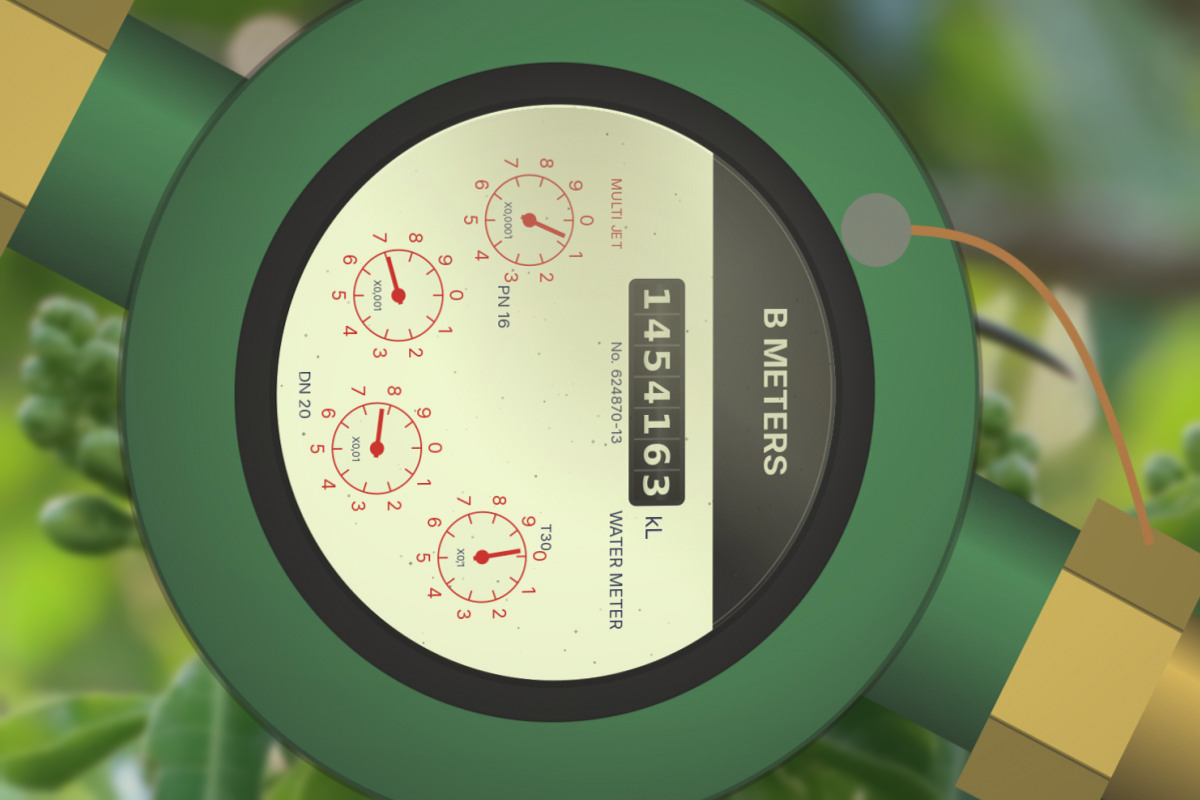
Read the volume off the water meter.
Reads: 1454162.9770 kL
